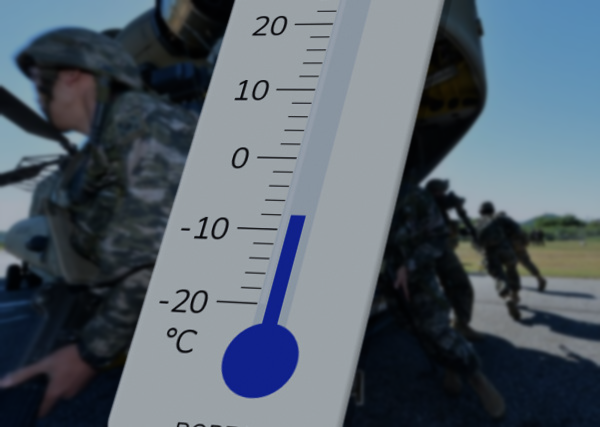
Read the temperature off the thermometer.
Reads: -8 °C
